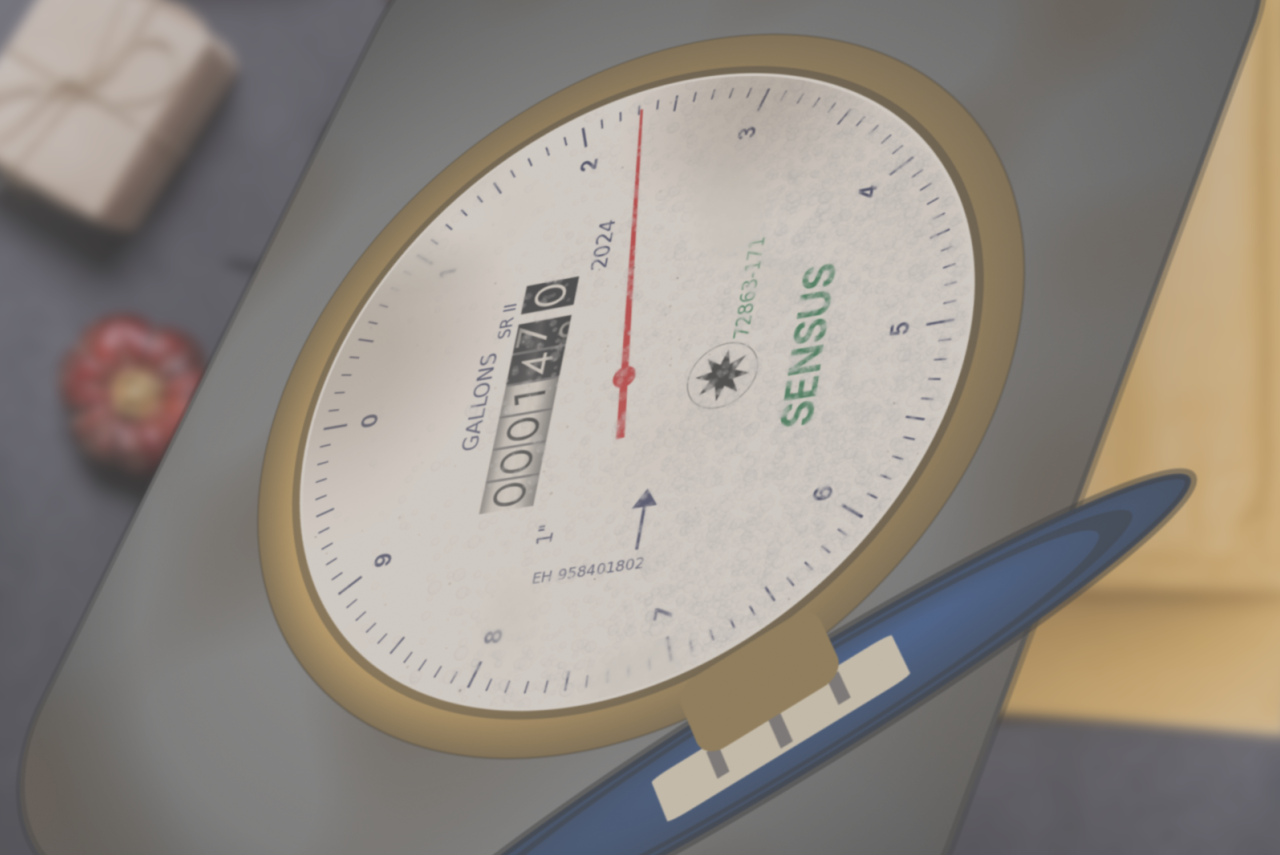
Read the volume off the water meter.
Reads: 1472.3 gal
